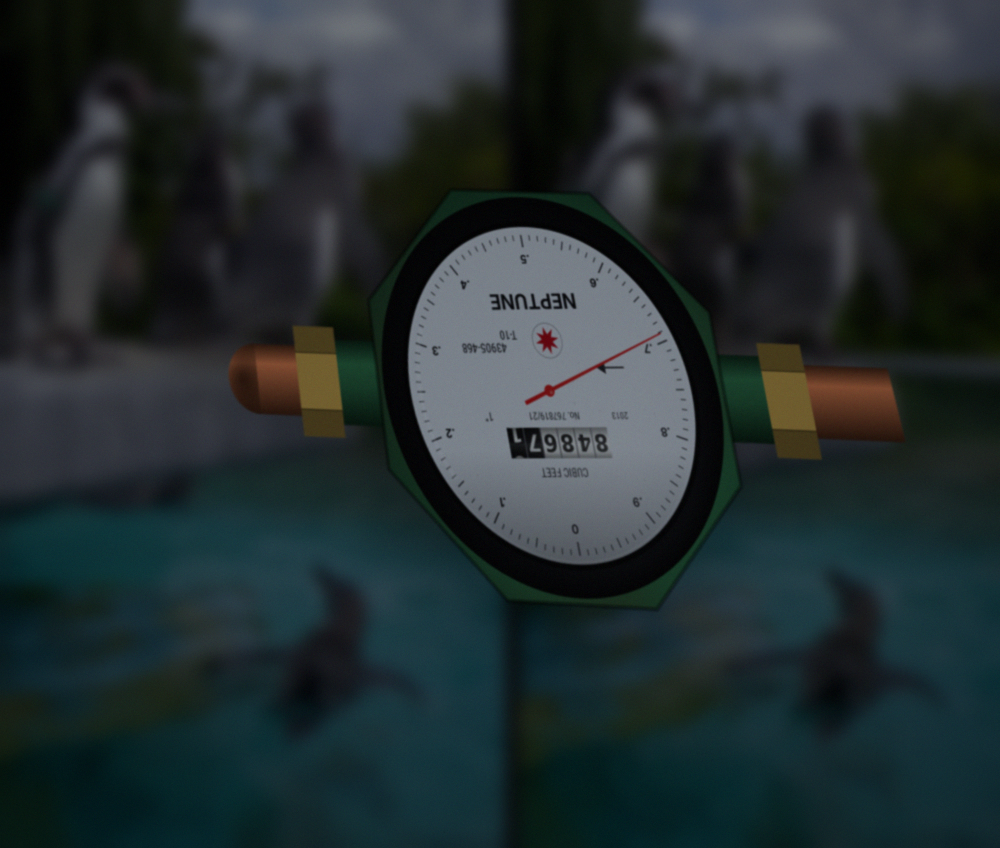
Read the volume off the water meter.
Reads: 848670.69 ft³
